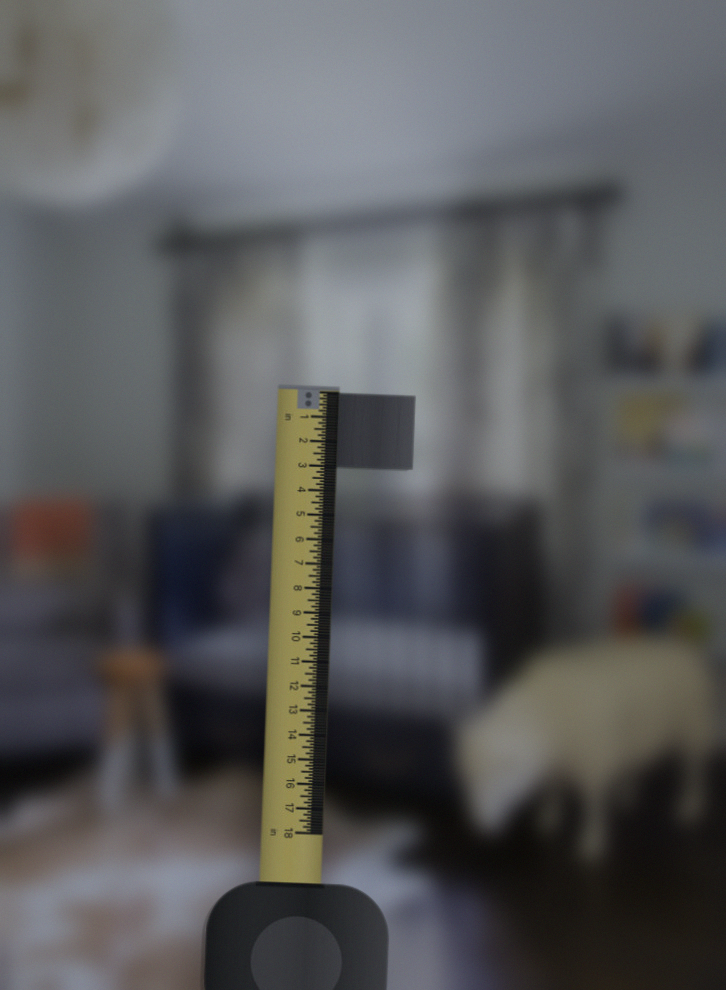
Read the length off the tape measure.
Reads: 3 in
